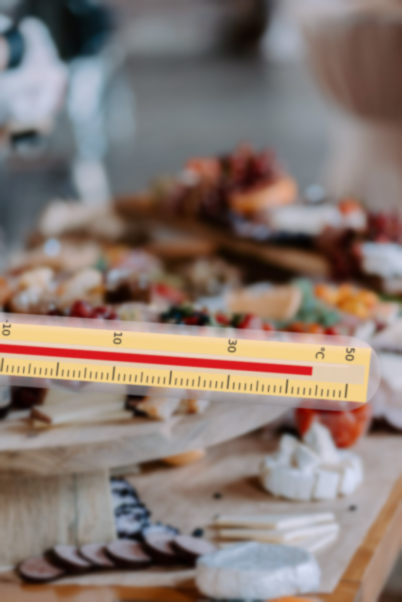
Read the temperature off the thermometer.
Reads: 44 °C
